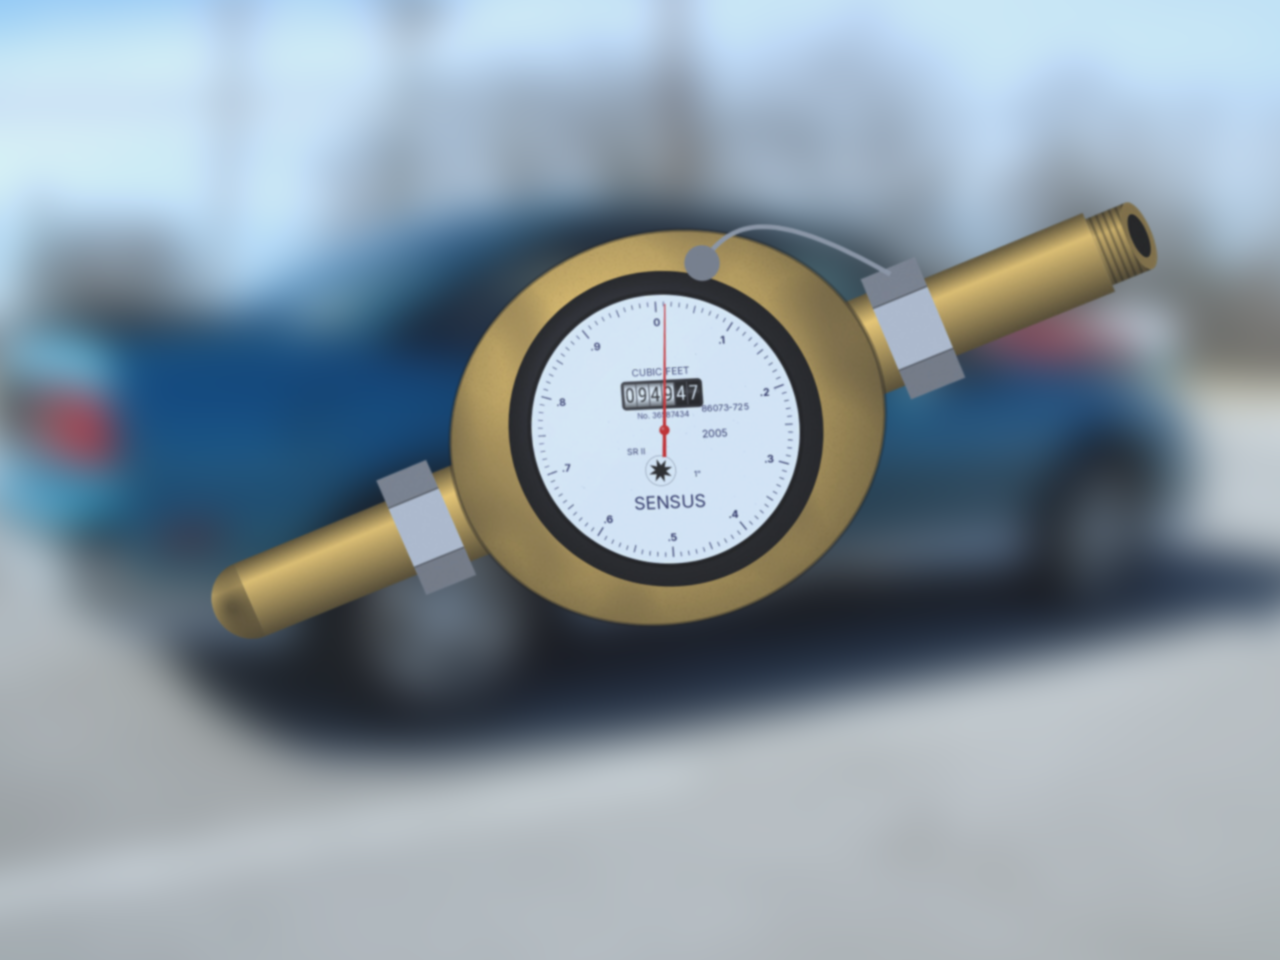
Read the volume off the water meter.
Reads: 94947.01 ft³
